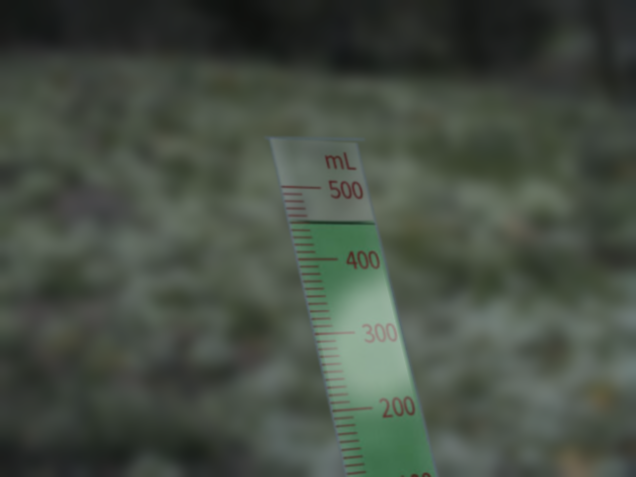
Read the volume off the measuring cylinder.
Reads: 450 mL
